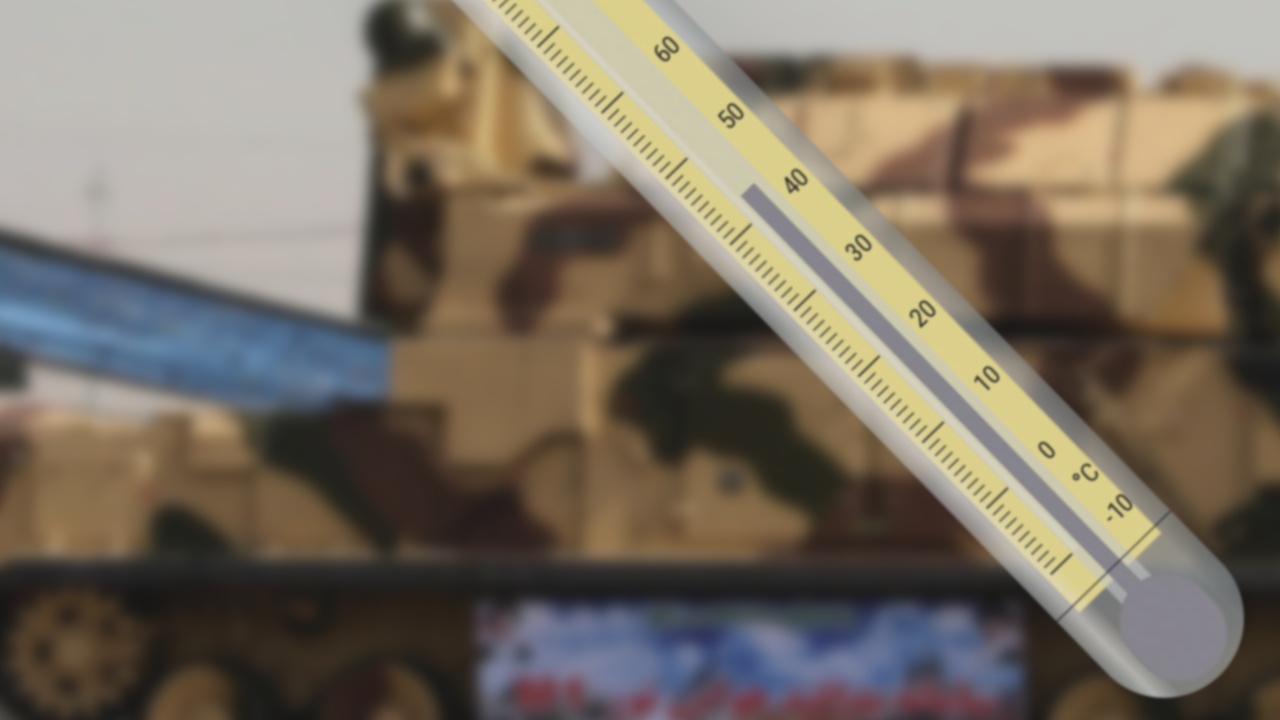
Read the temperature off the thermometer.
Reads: 43 °C
